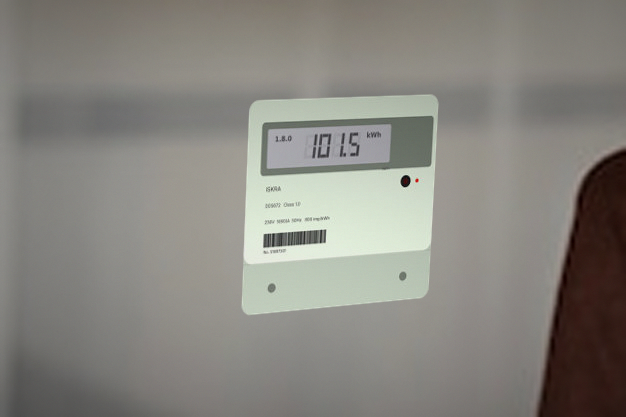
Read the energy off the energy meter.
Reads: 101.5 kWh
